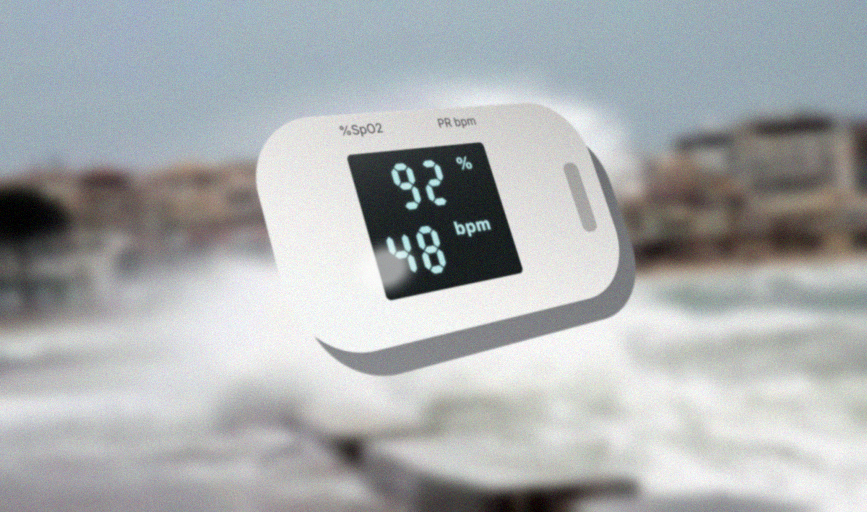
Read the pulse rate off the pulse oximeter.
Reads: 48 bpm
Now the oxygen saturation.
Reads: 92 %
